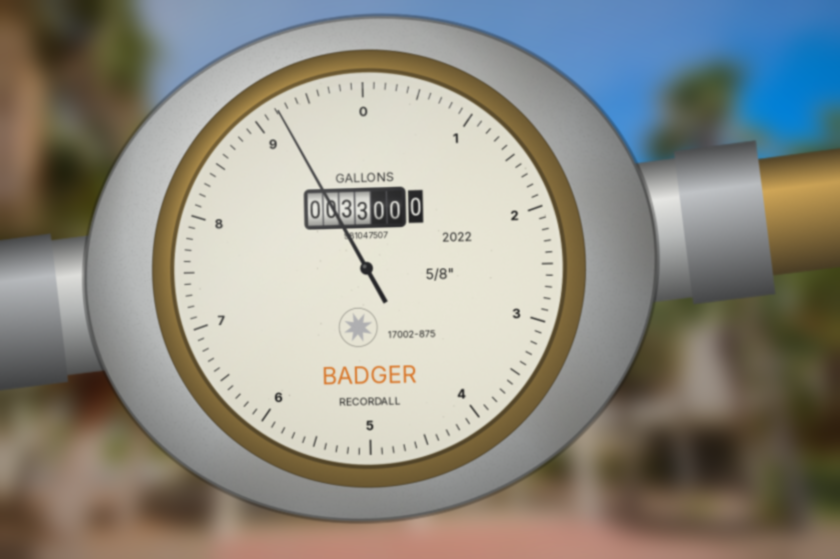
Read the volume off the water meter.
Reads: 32999.2 gal
